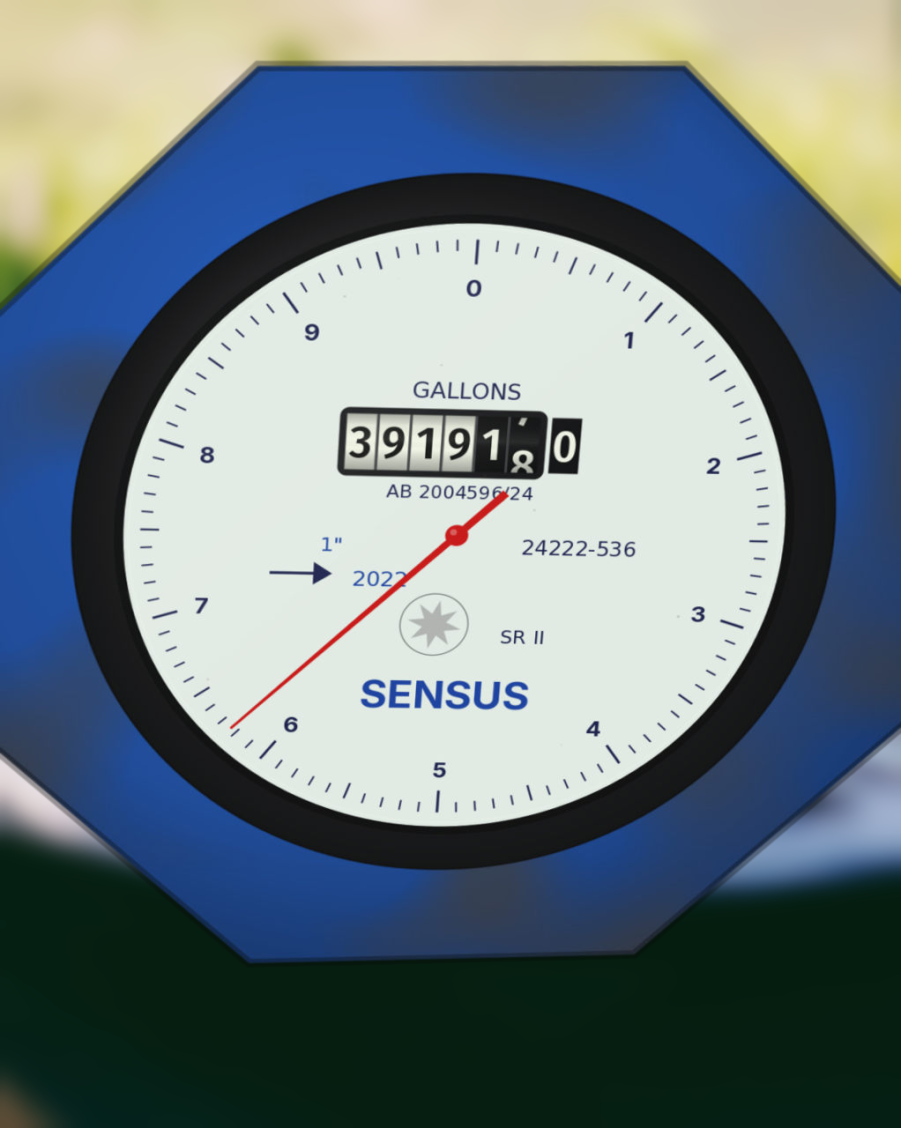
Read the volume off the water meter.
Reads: 3919176.2 gal
